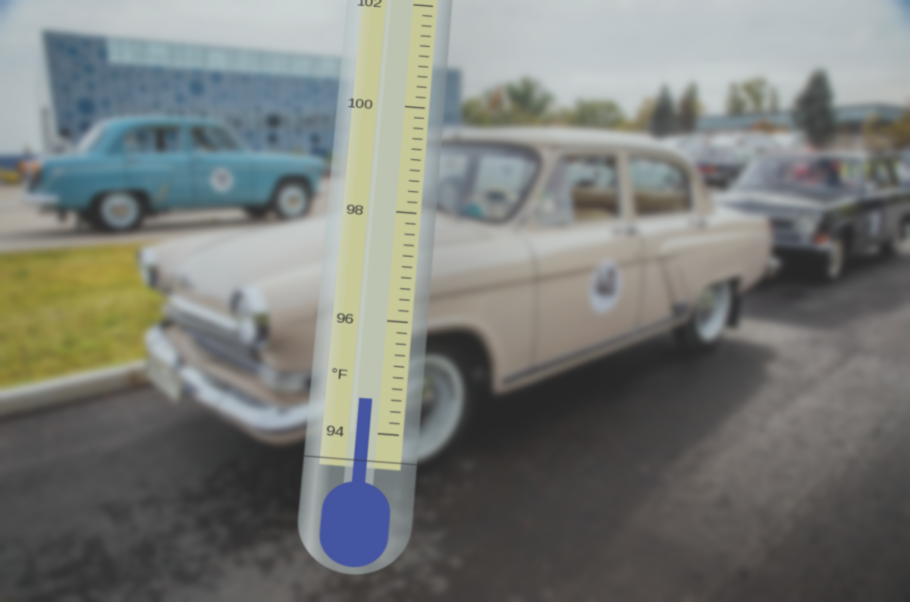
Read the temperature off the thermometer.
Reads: 94.6 °F
